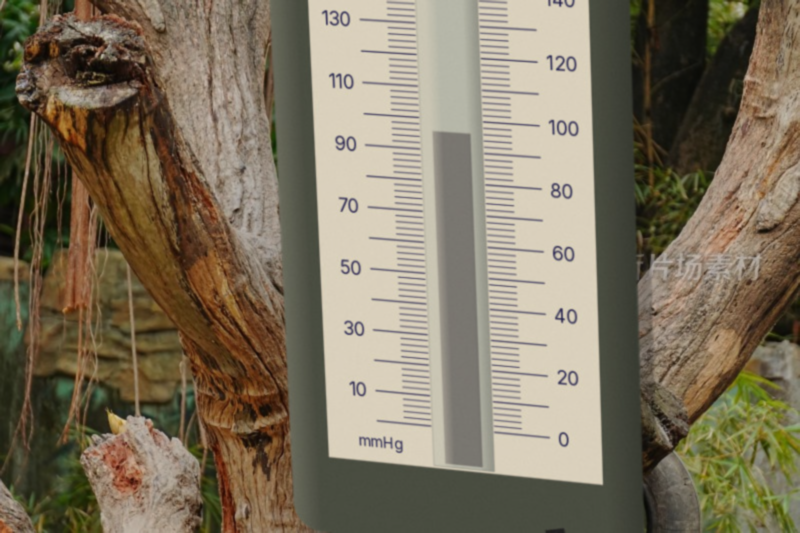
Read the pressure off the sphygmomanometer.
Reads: 96 mmHg
